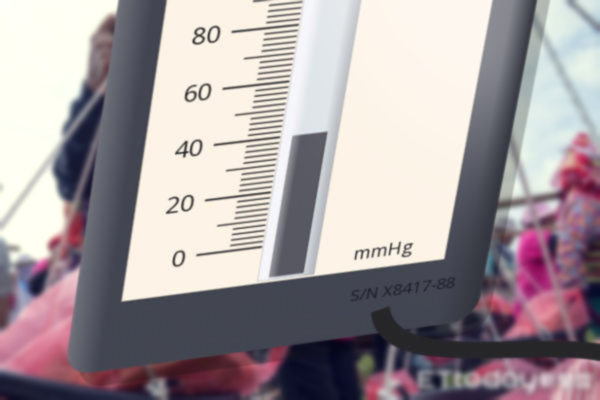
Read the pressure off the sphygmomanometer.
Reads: 40 mmHg
